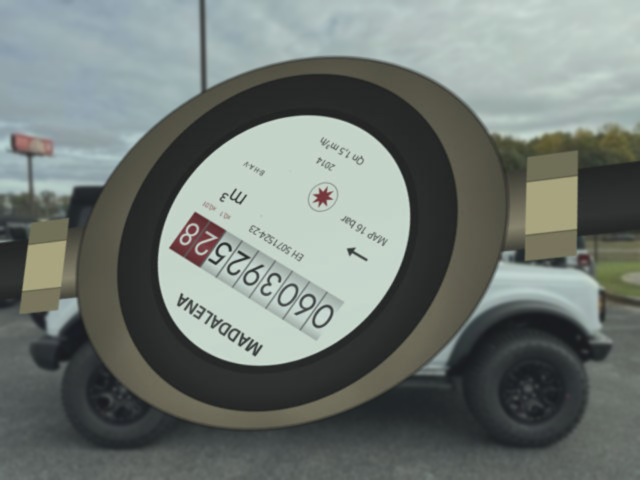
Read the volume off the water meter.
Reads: 603925.28 m³
